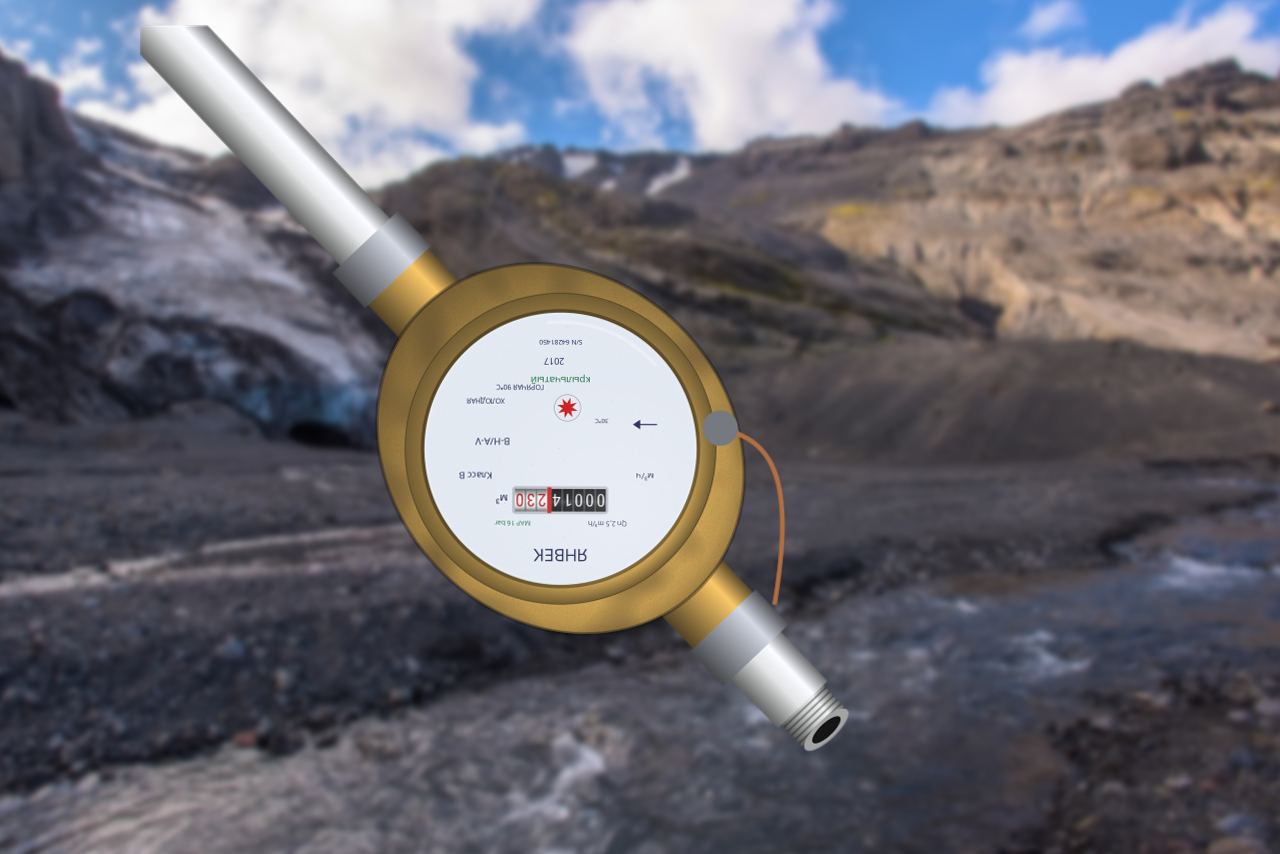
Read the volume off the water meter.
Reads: 14.230 m³
